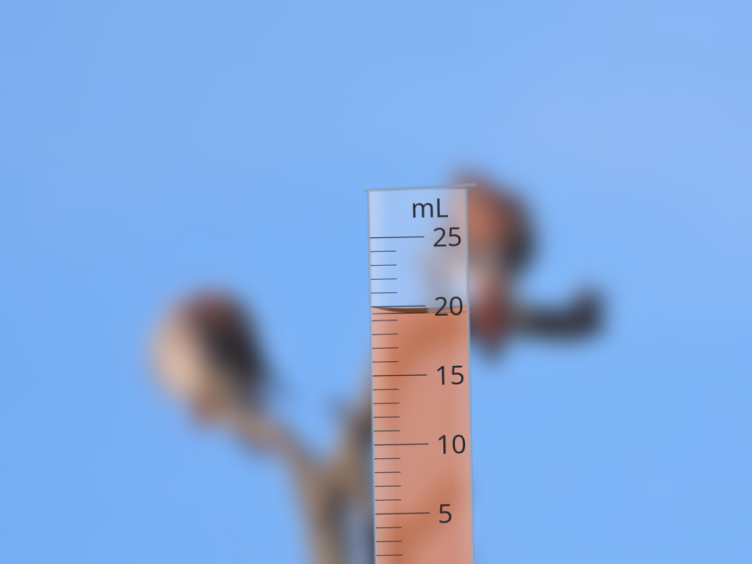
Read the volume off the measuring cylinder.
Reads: 19.5 mL
